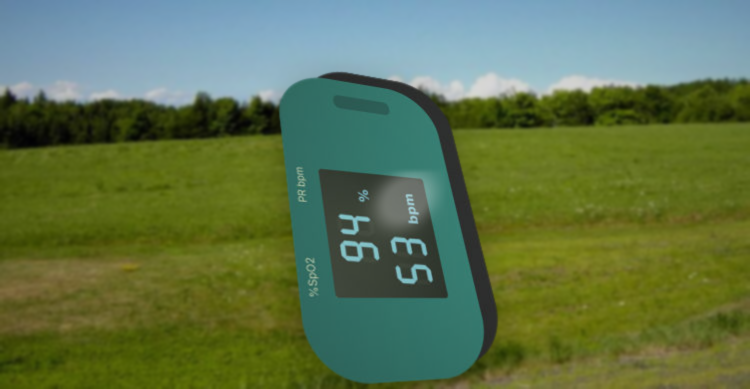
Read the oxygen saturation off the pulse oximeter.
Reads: 94 %
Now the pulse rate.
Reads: 53 bpm
